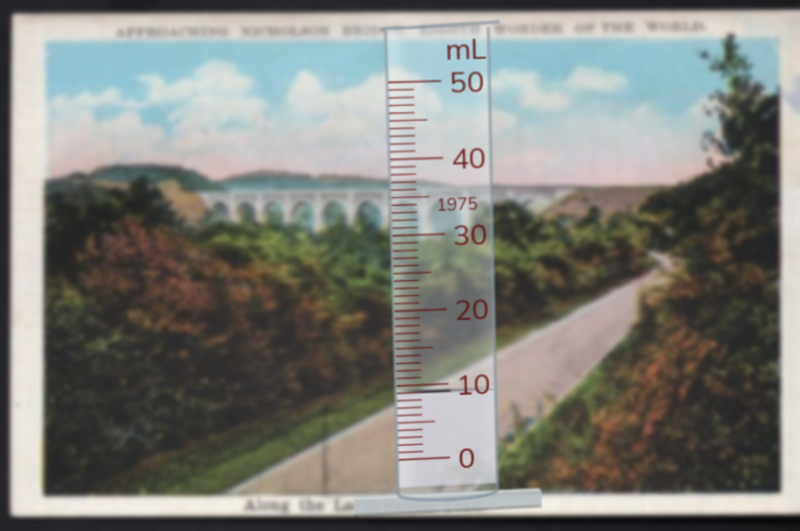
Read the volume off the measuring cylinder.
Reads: 9 mL
